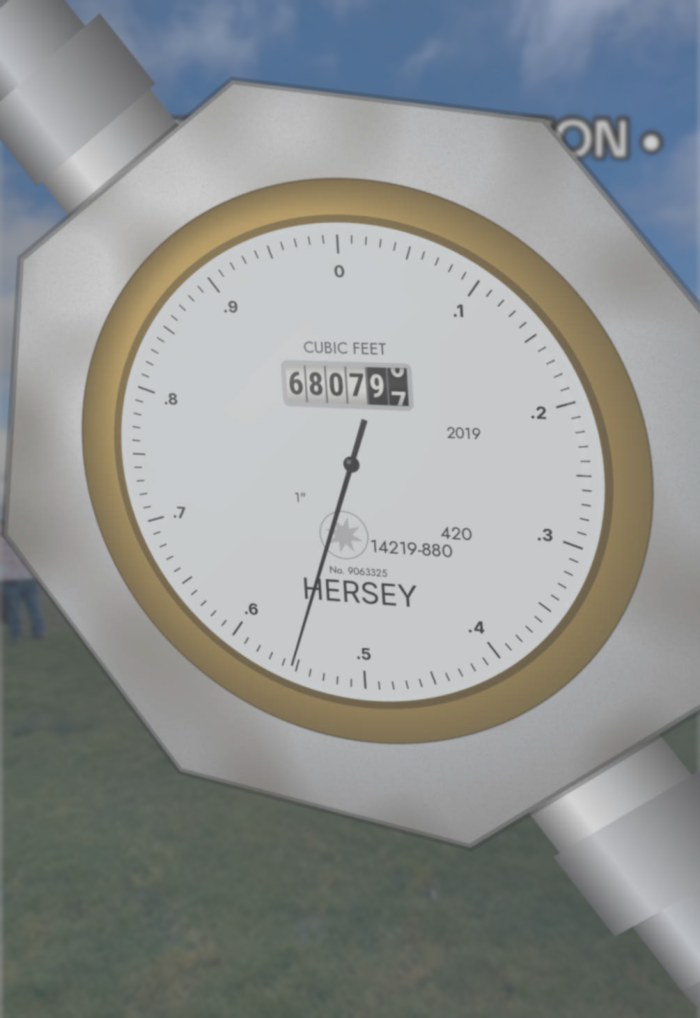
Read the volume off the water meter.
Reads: 680796.55 ft³
